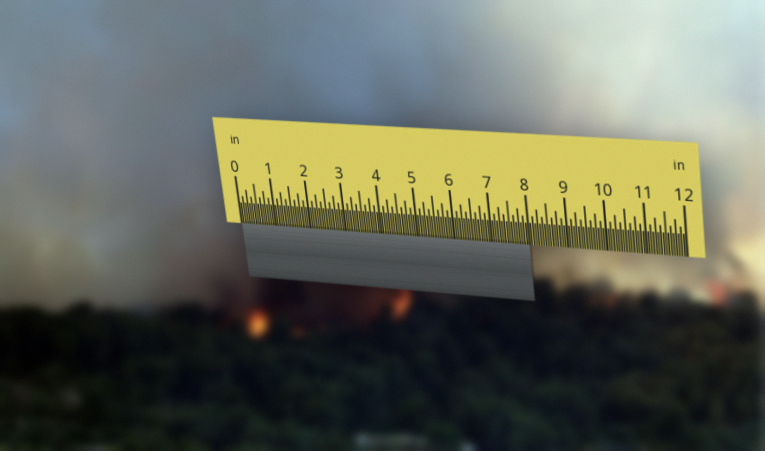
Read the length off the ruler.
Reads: 8 in
